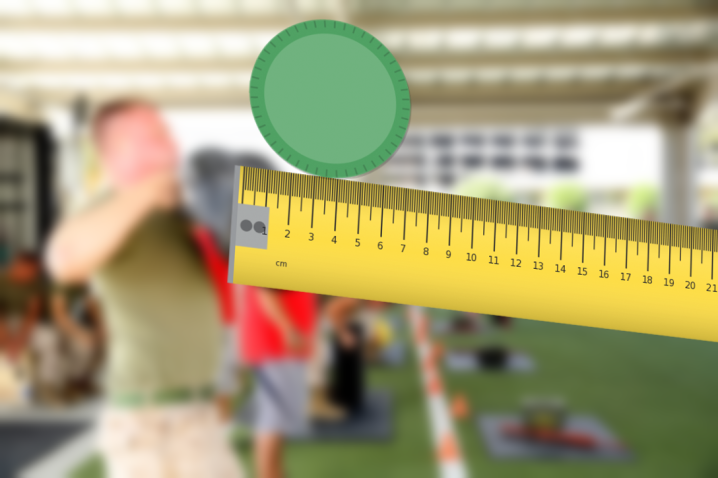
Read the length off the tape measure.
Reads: 7 cm
